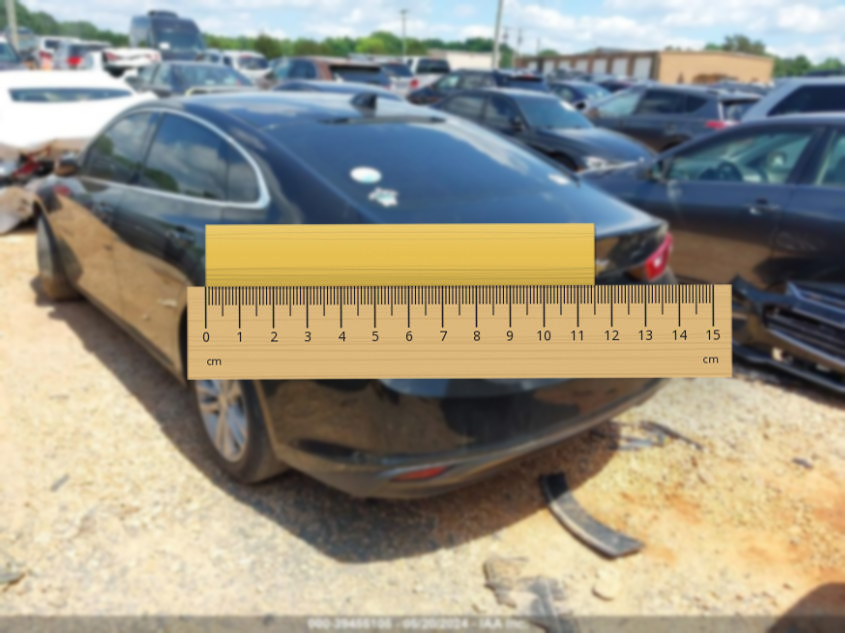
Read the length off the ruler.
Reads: 11.5 cm
